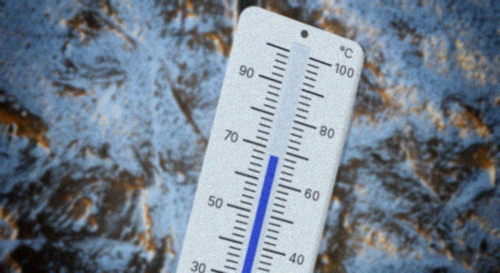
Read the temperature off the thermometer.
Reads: 68 °C
